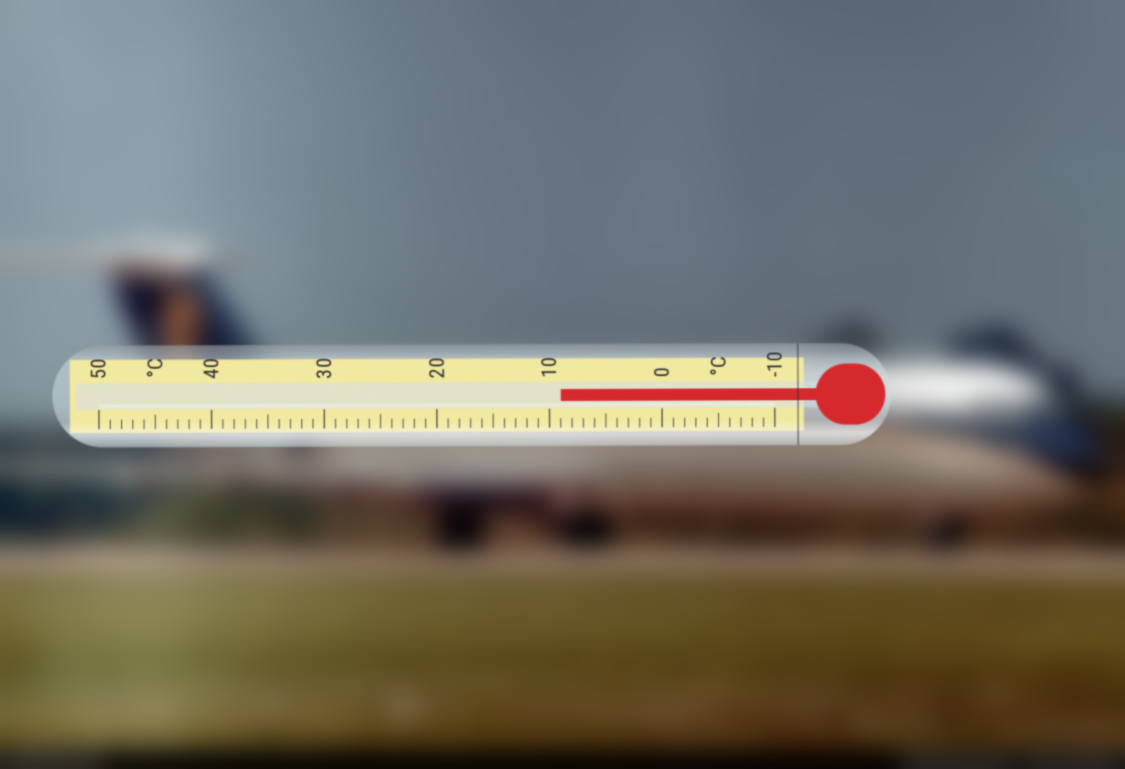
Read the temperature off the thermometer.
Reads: 9 °C
